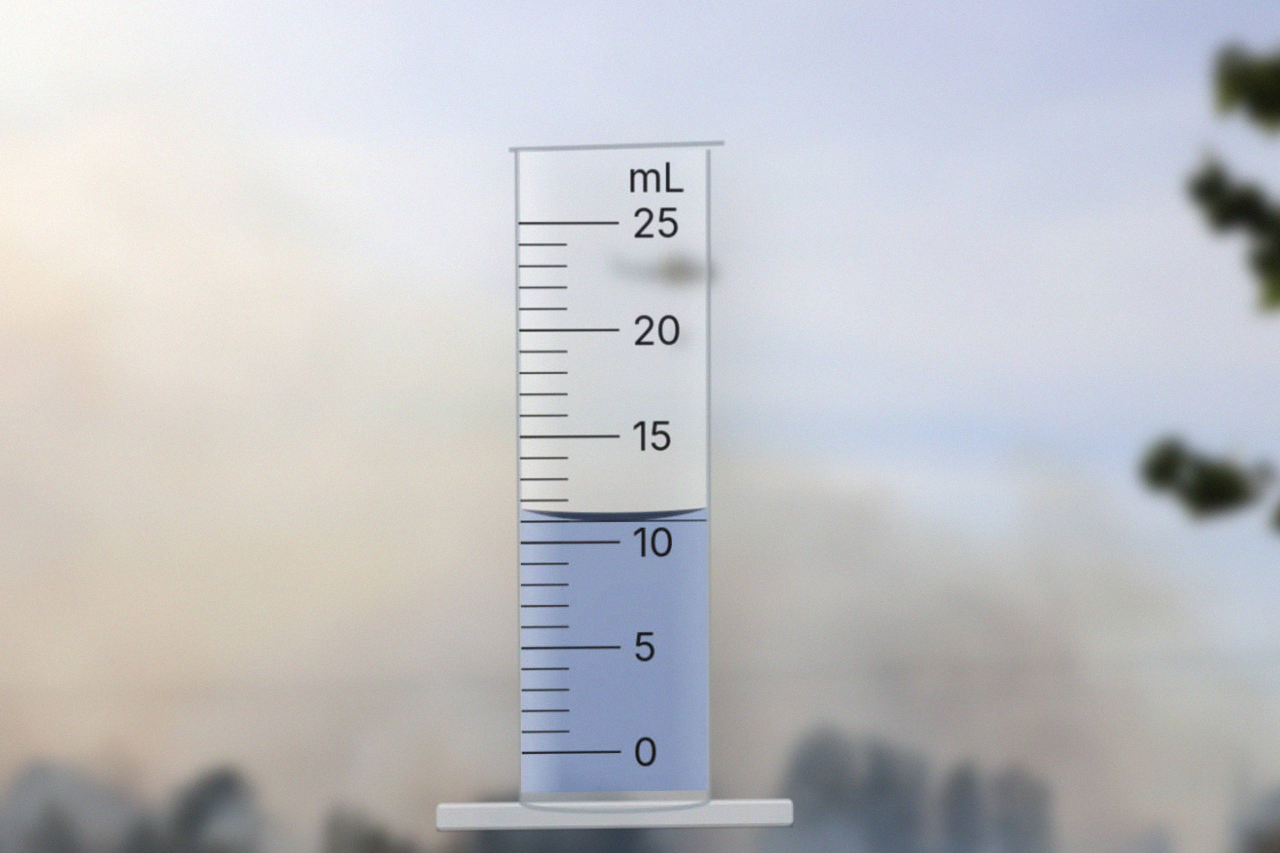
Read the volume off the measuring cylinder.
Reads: 11 mL
